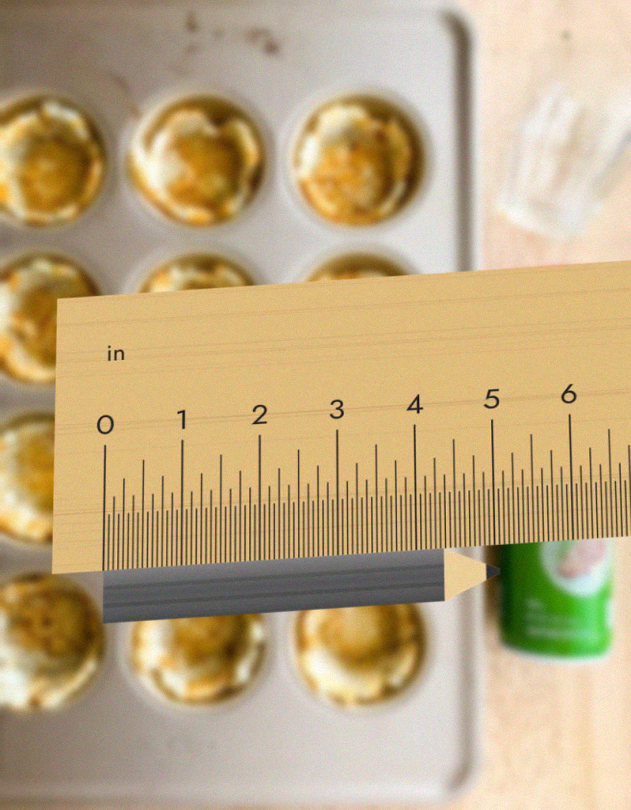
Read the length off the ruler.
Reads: 5.0625 in
